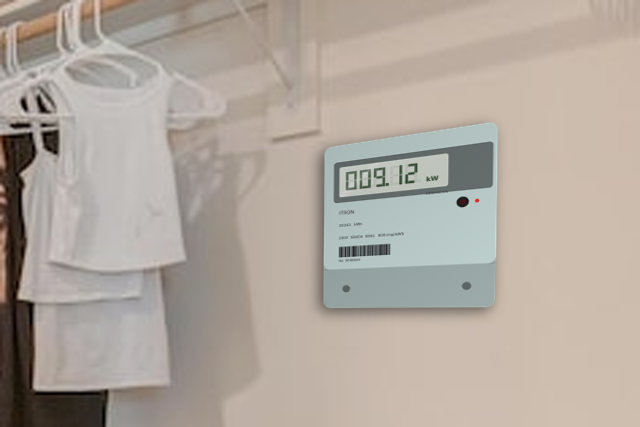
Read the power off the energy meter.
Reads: 9.12 kW
